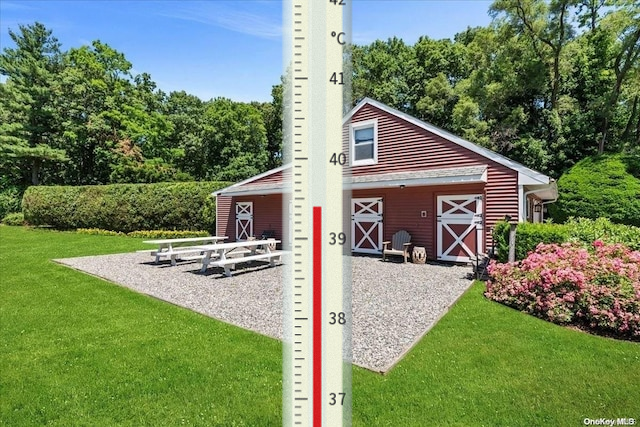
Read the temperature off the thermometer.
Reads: 39.4 °C
